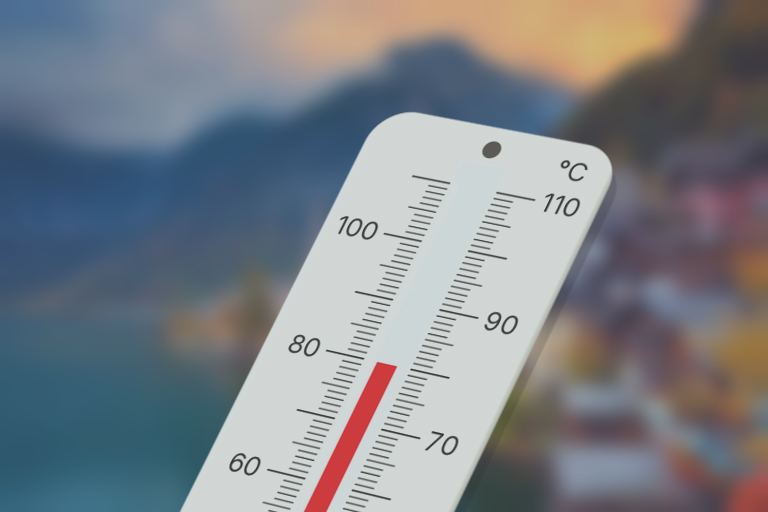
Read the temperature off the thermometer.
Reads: 80 °C
